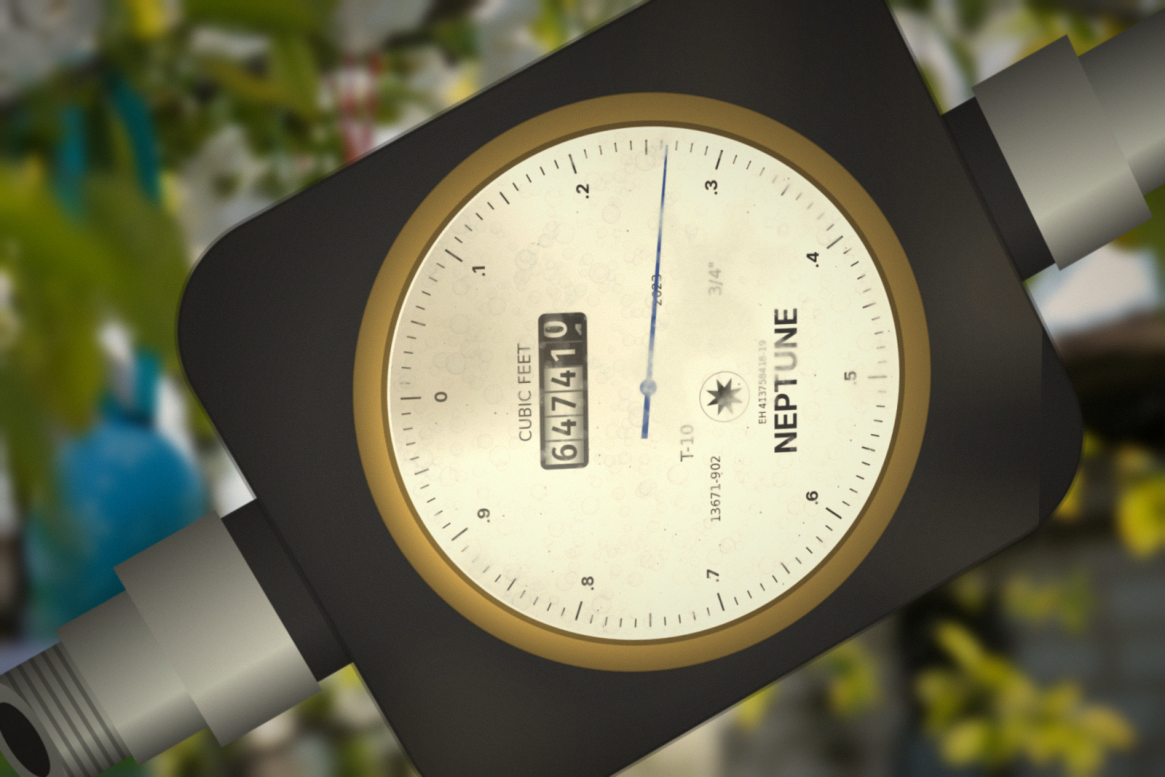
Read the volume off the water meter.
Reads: 647410.26 ft³
